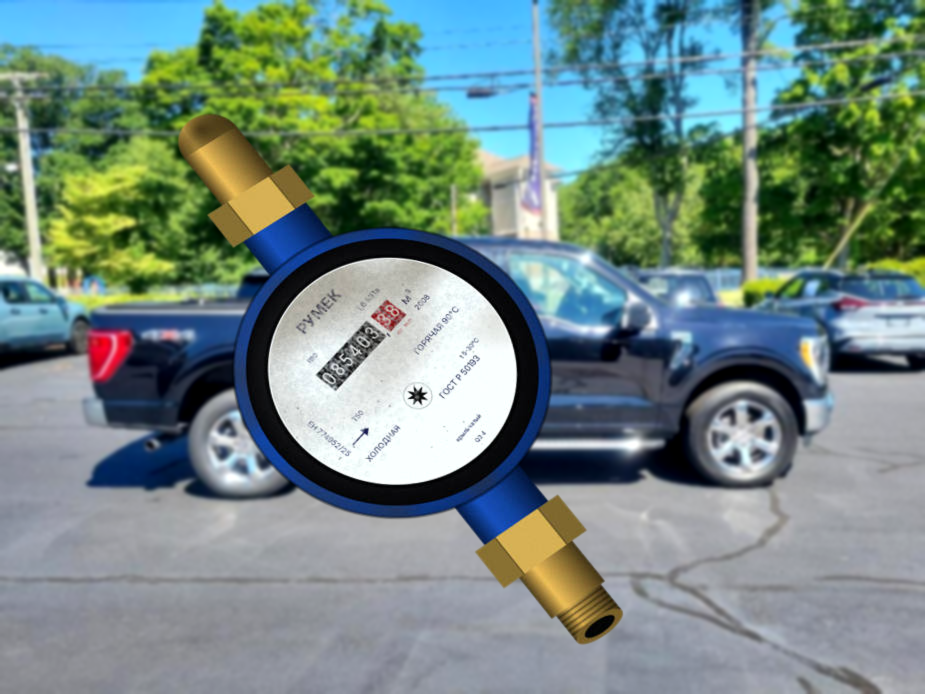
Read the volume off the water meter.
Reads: 85403.38 m³
